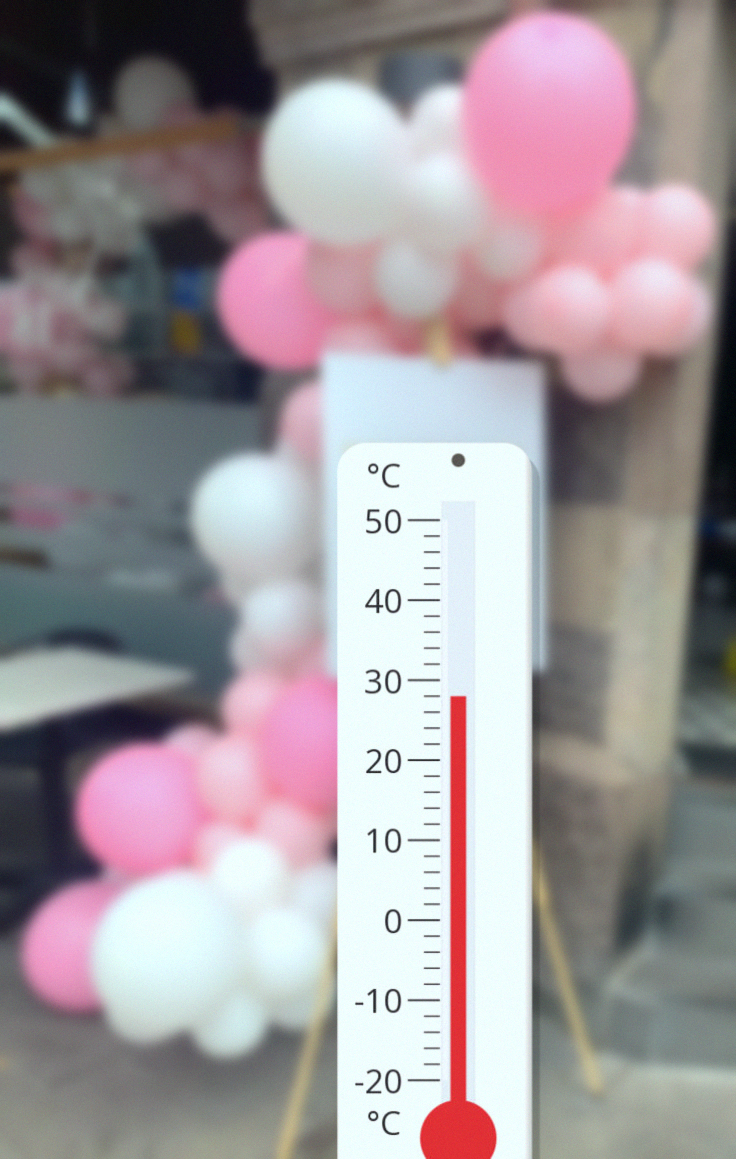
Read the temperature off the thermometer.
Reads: 28 °C
